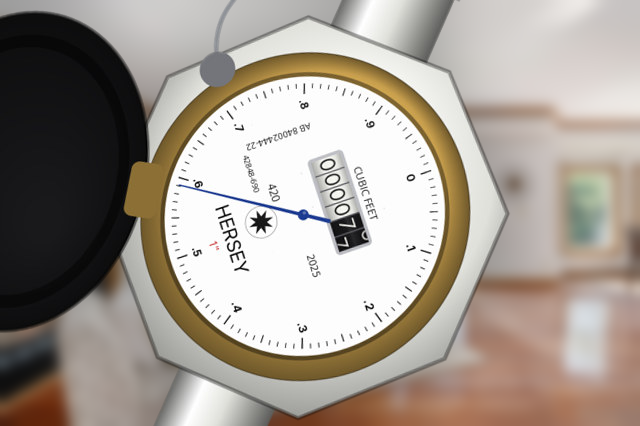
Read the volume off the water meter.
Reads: 76.59 ft³
